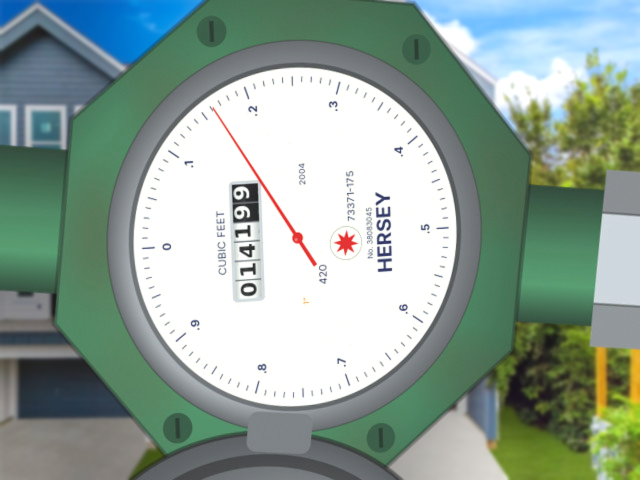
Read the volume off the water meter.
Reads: 14199.16 ft³
